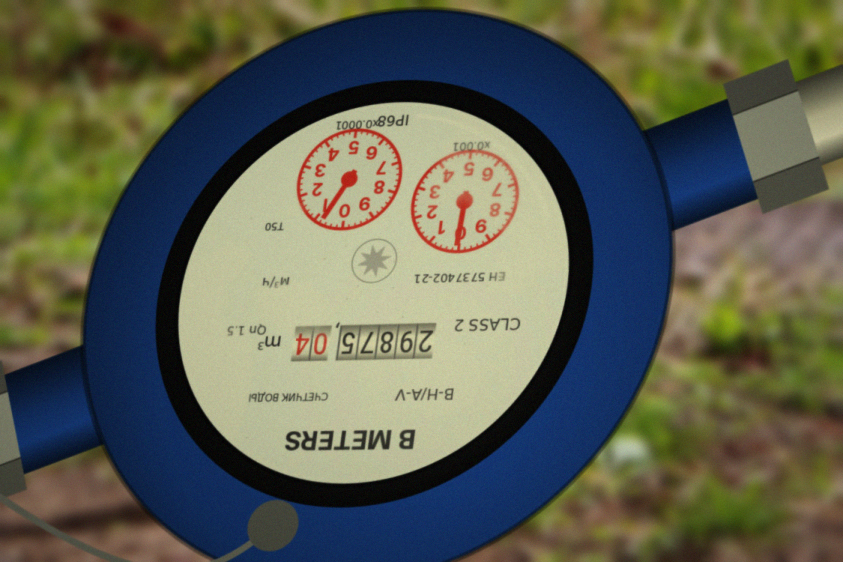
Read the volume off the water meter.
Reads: 29875.0400 m³
